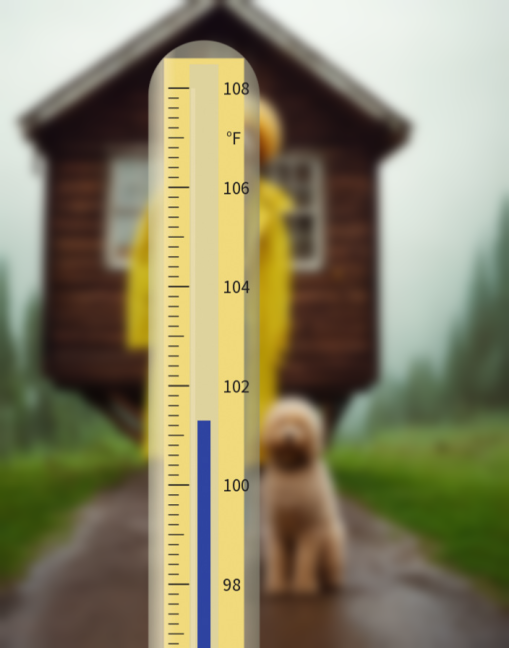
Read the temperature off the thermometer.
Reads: 101.3 °F
